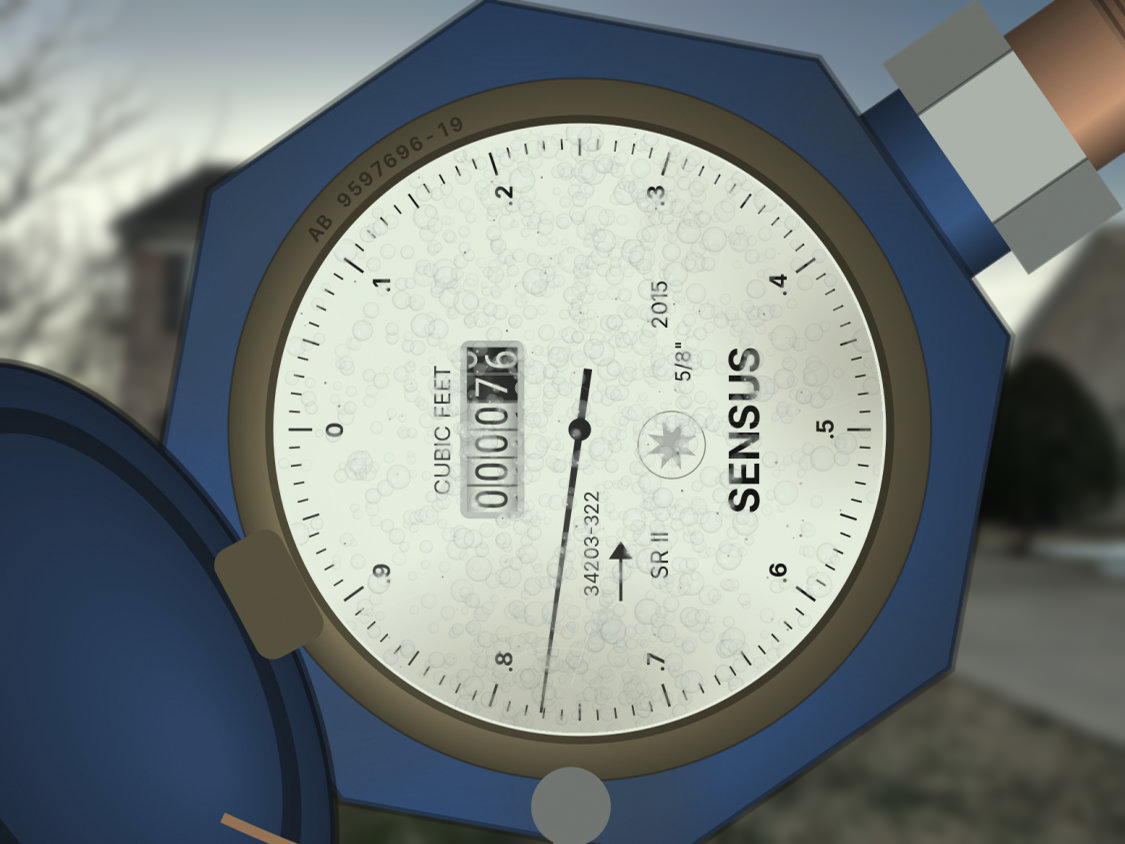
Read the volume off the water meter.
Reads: 75.77 ft³
